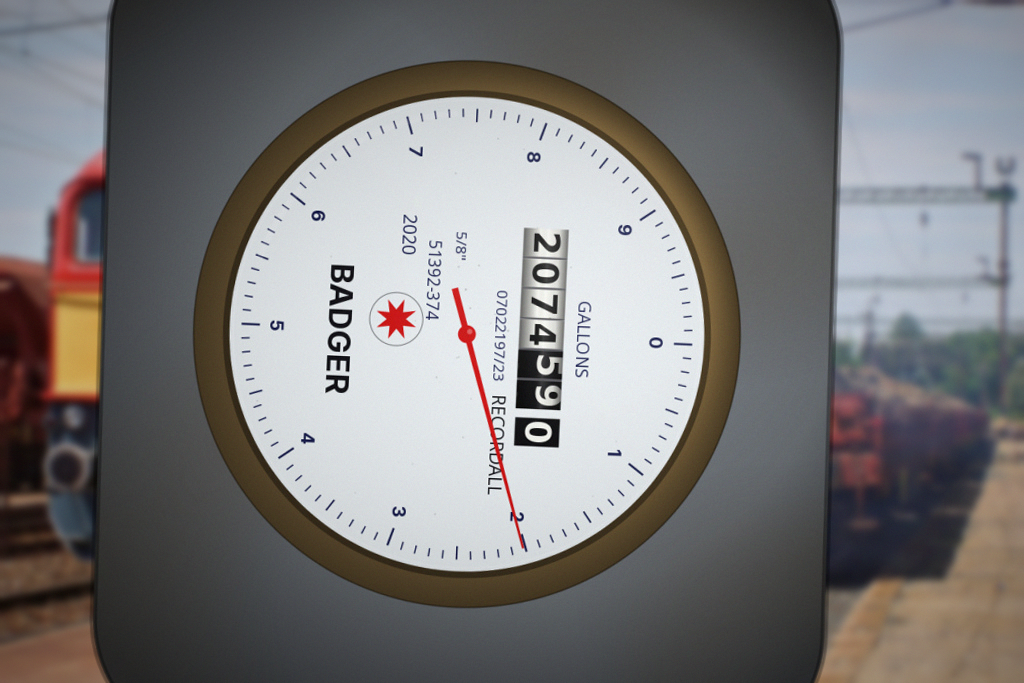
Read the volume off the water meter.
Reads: 2074592.0 gal
